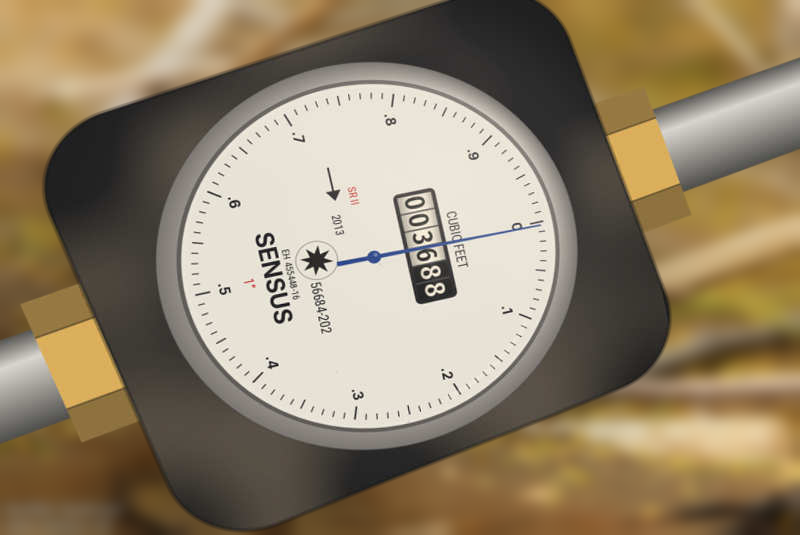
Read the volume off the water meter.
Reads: 3688.00 ft³
